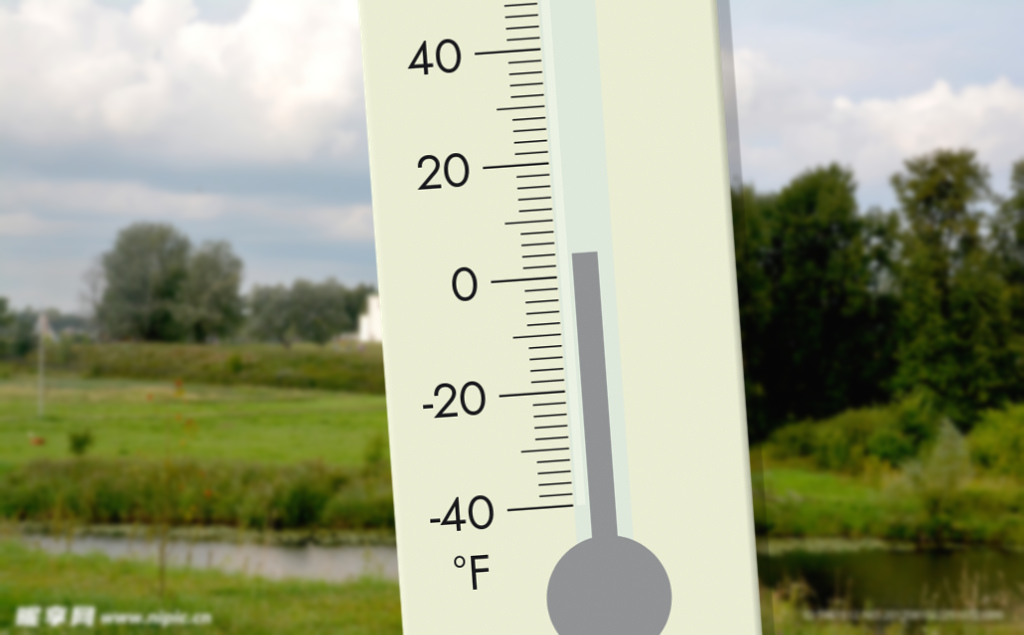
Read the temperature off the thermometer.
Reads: 4 °F
